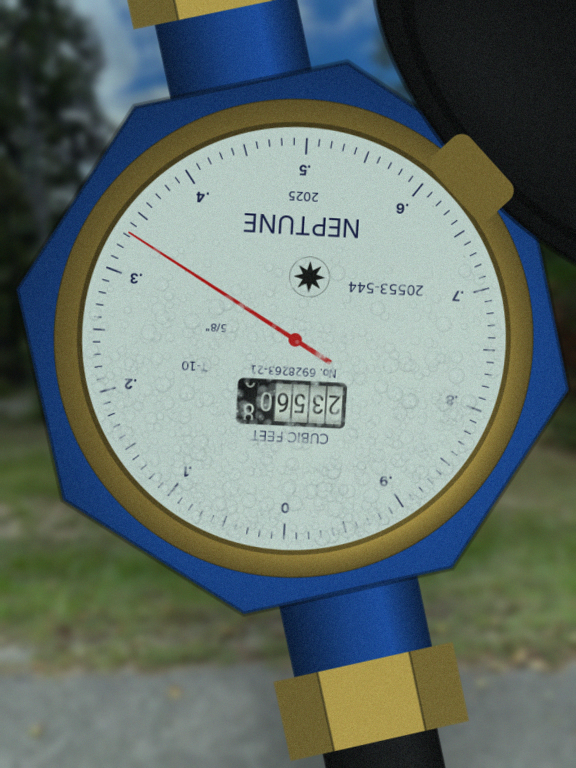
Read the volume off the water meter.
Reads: 235608.33 ft³
